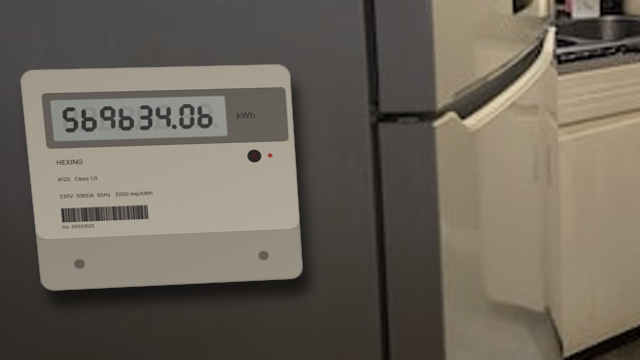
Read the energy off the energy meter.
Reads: 569634.06 kWh
